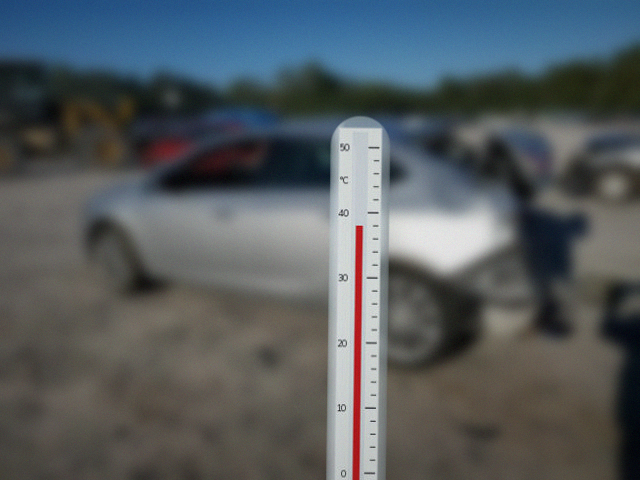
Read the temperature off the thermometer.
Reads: 38 °C
